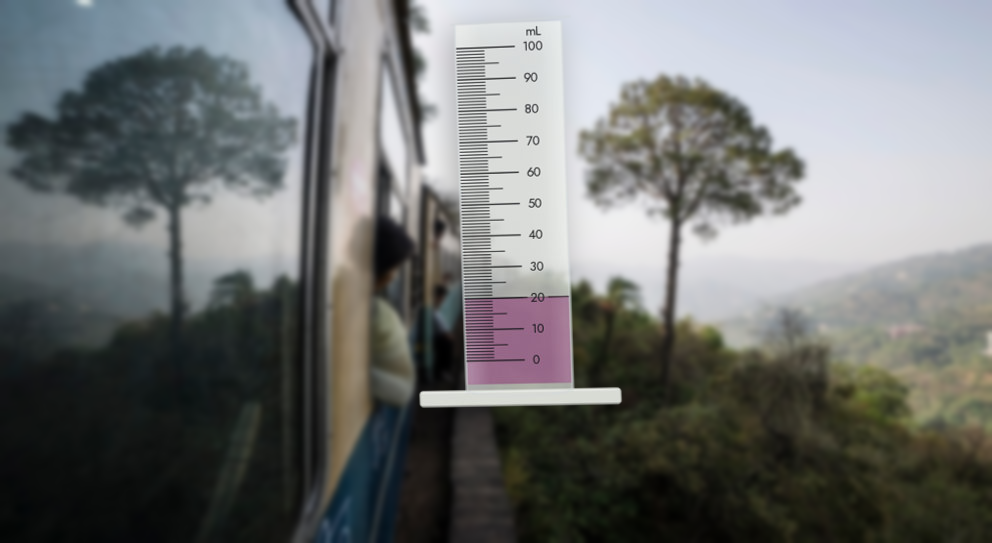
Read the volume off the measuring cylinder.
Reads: 20 mL
